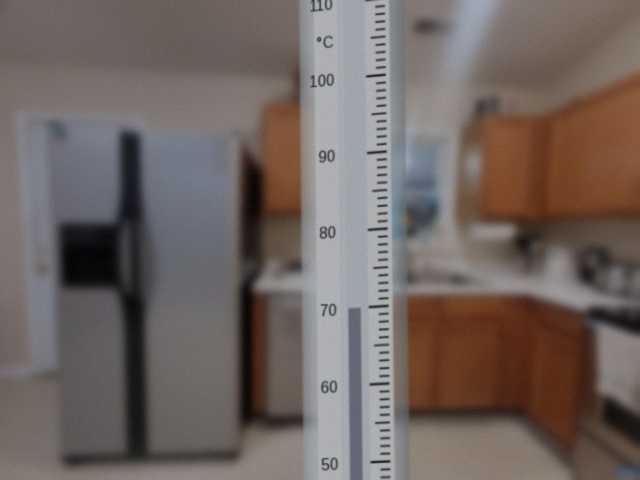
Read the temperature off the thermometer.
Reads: 70 °C
